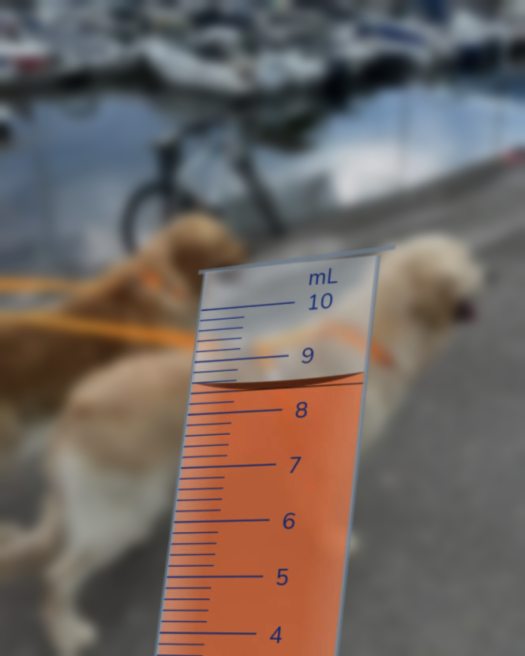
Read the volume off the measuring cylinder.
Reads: 8.4 mL
